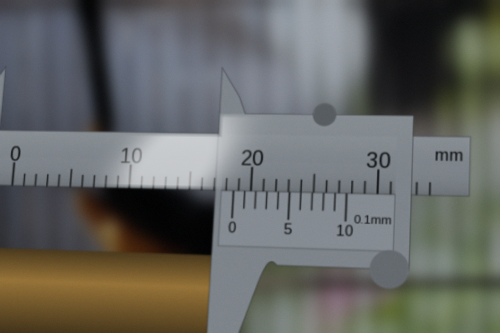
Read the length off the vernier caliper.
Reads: 18.6 mm
